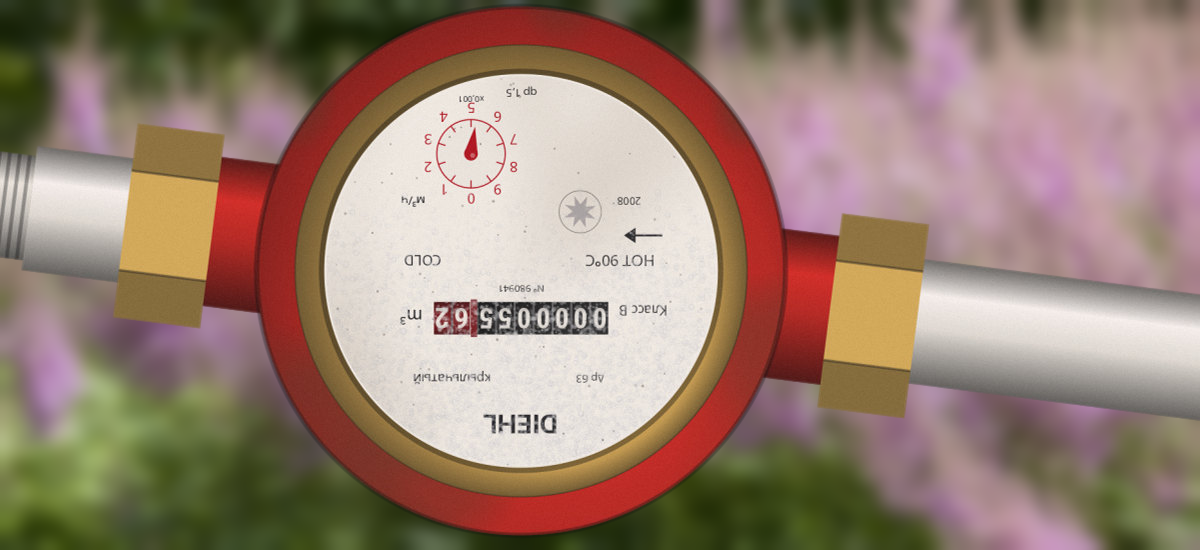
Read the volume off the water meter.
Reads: 55.625 m³
